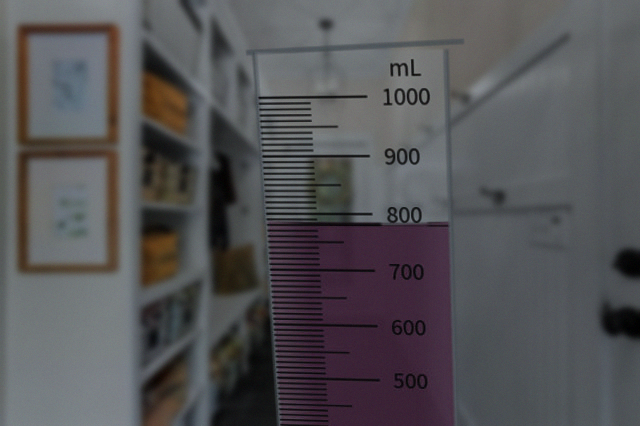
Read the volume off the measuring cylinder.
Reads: 780 mL
